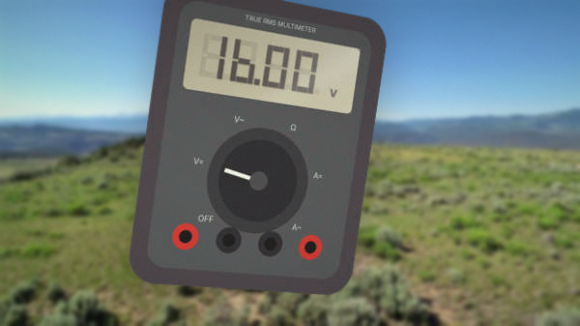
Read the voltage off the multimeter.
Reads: 16.00 V
